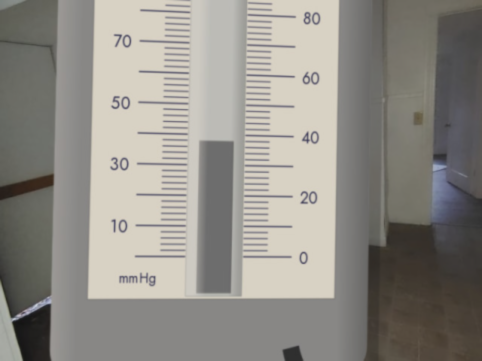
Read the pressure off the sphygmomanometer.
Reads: 38 mmHg
